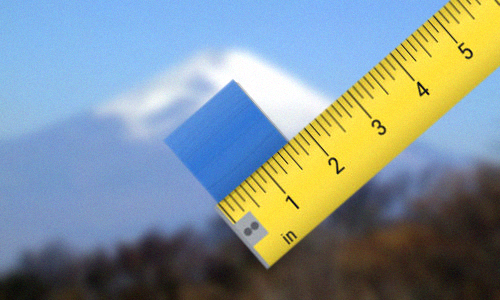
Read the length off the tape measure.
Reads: 1.625 in
